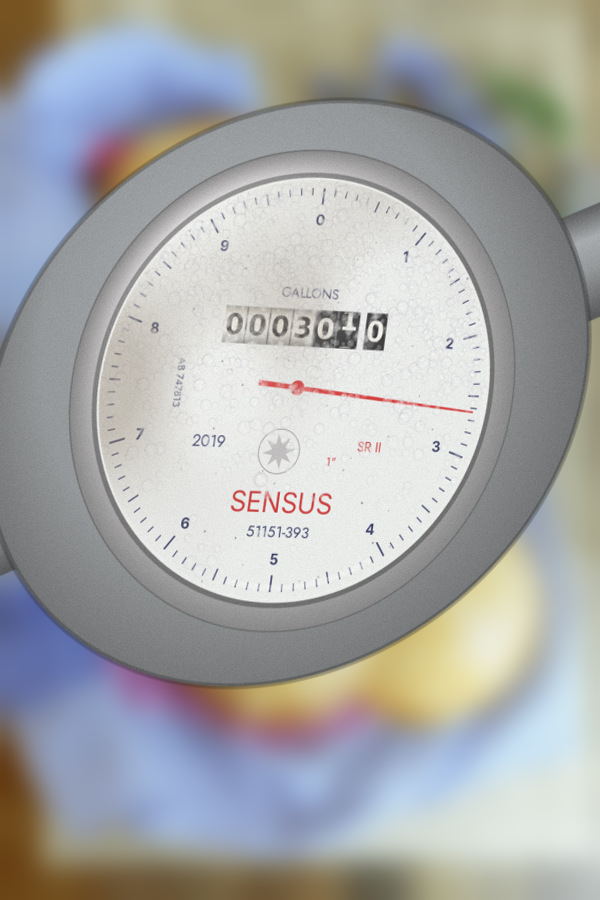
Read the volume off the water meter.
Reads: 3012.6 gal
